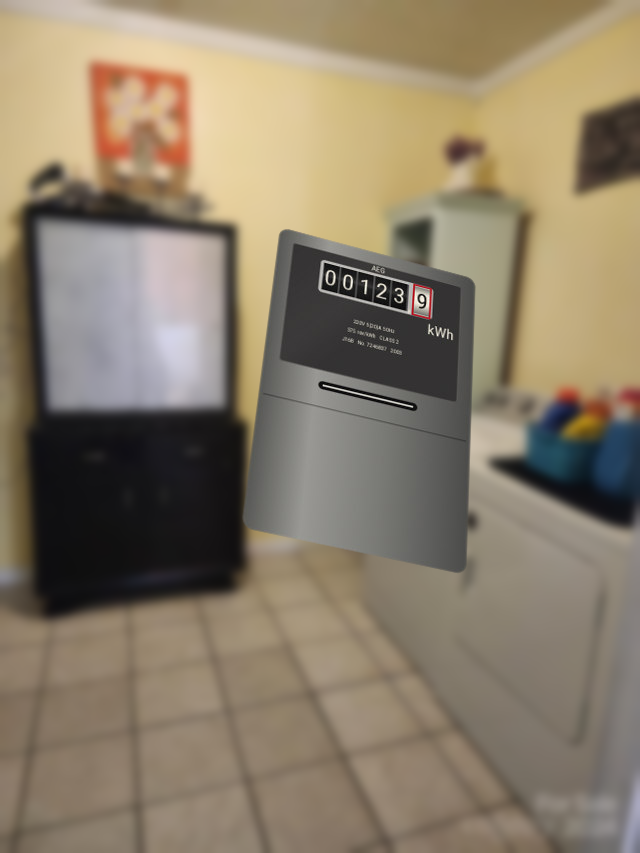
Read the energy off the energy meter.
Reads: 123.9 kWh
